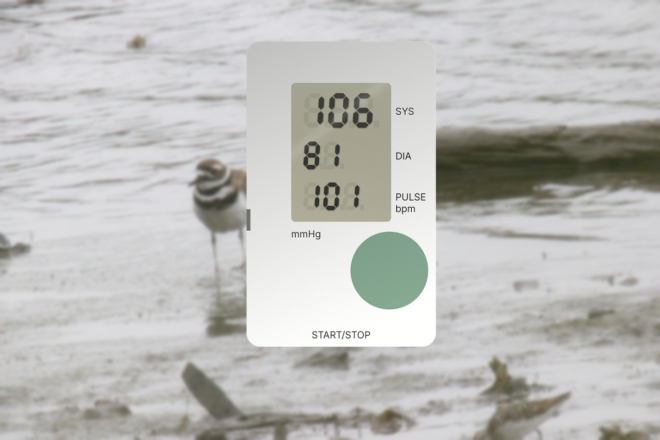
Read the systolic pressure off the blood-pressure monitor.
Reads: 106 mmHg
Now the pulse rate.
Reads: 101 bpm
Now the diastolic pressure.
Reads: 81 mmHg
